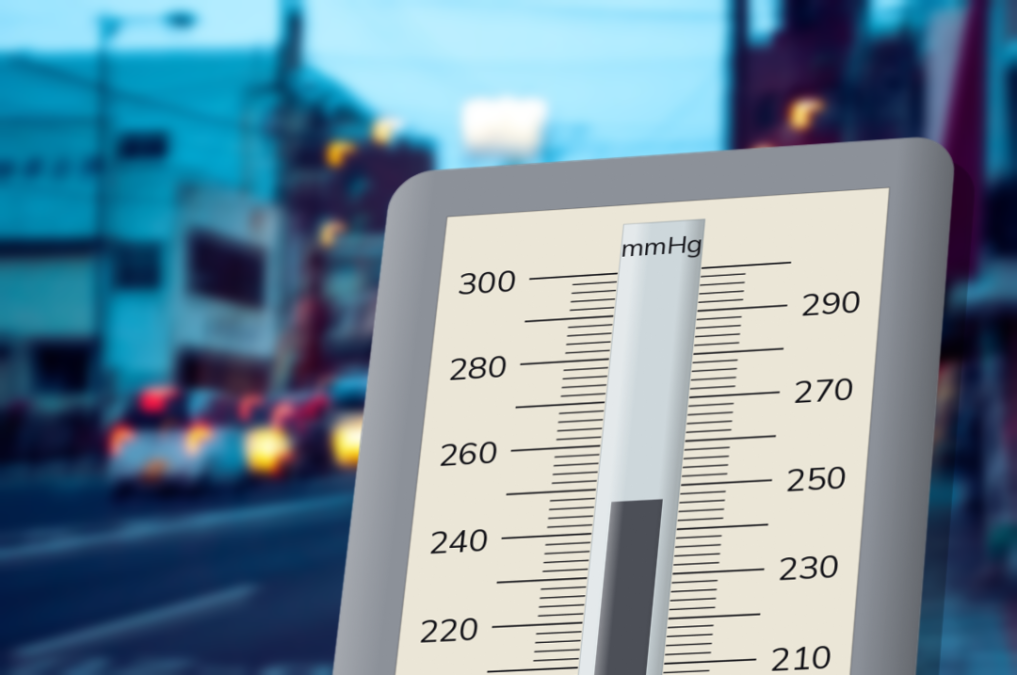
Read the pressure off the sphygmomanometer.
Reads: 247 mmHg
